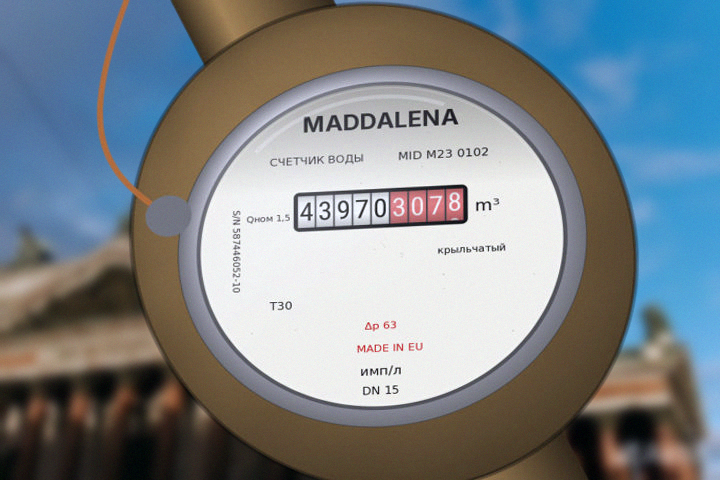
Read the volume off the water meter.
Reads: 43970.3078 m³
